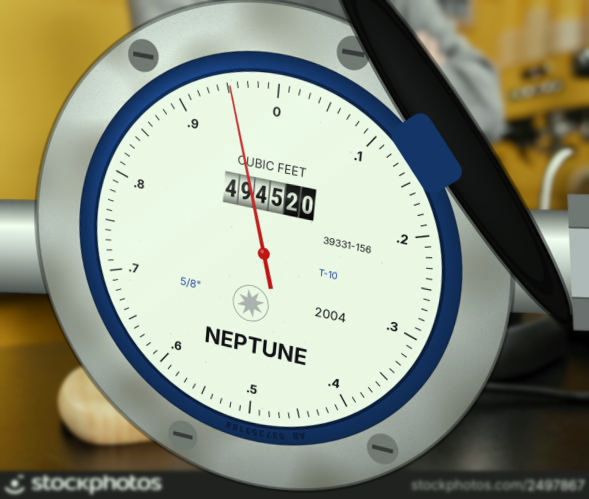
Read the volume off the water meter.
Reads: 494519.95 ft³
